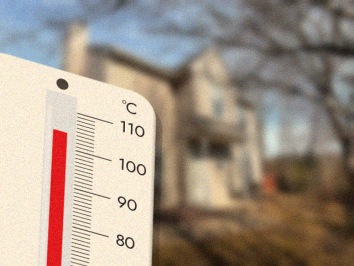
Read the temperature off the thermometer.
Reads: 104 °C
